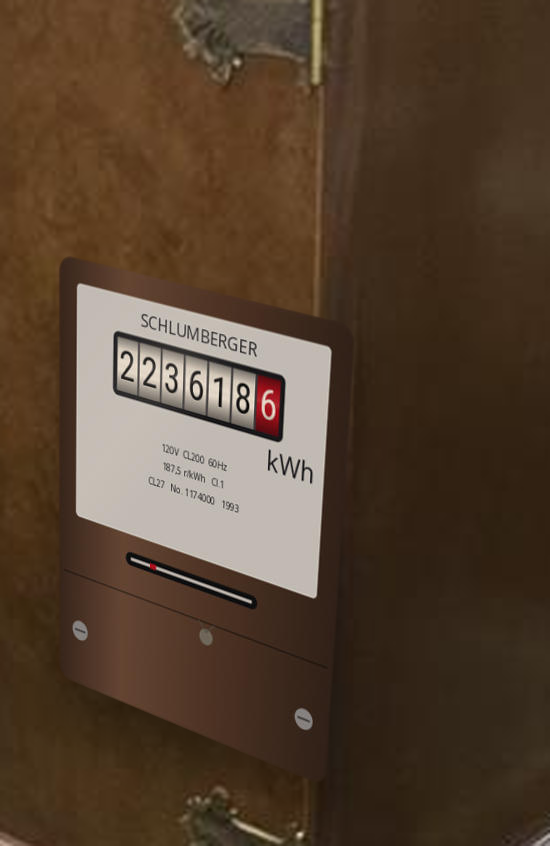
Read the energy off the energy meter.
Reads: 223618.6 kWh
